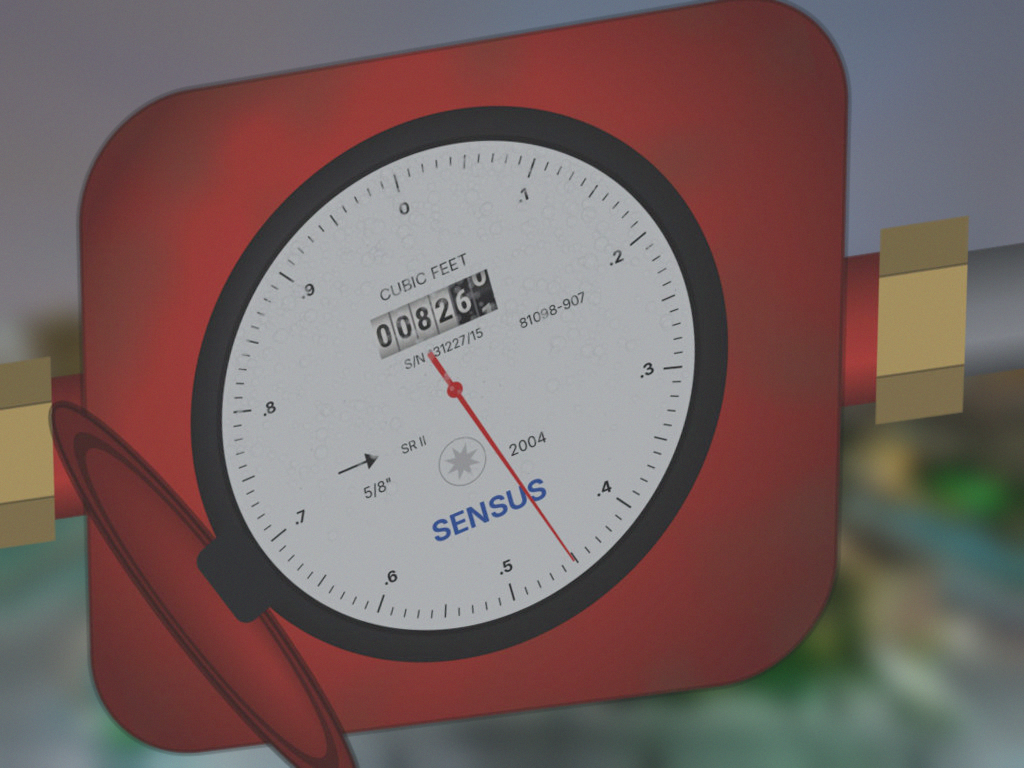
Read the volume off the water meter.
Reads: 8260.45 ft³
